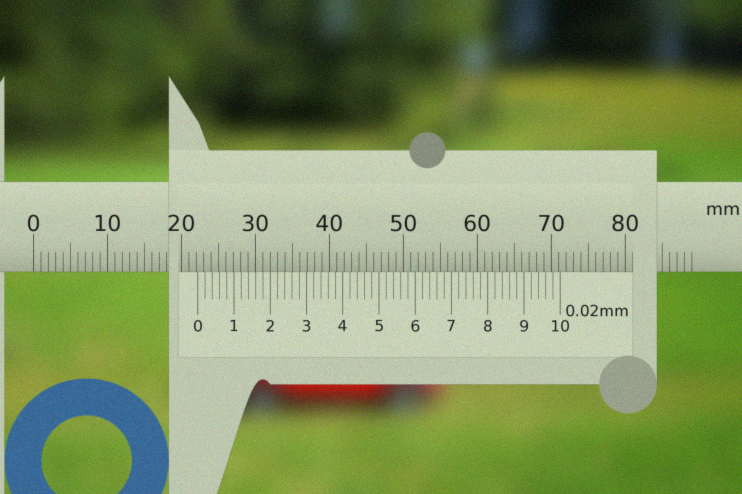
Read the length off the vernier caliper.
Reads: 22.2 mm
